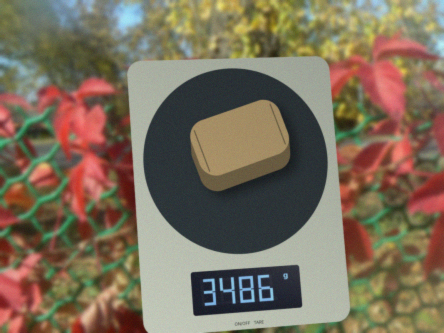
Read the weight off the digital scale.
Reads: 3486 g
